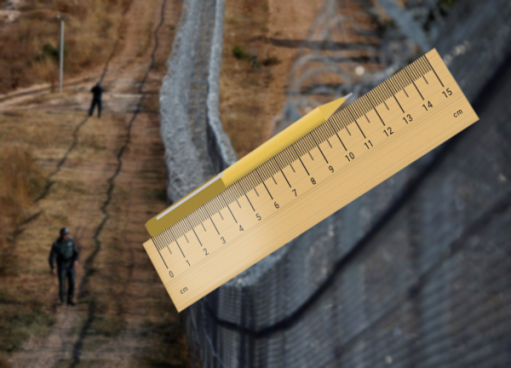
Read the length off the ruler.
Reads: 11.5 cm
